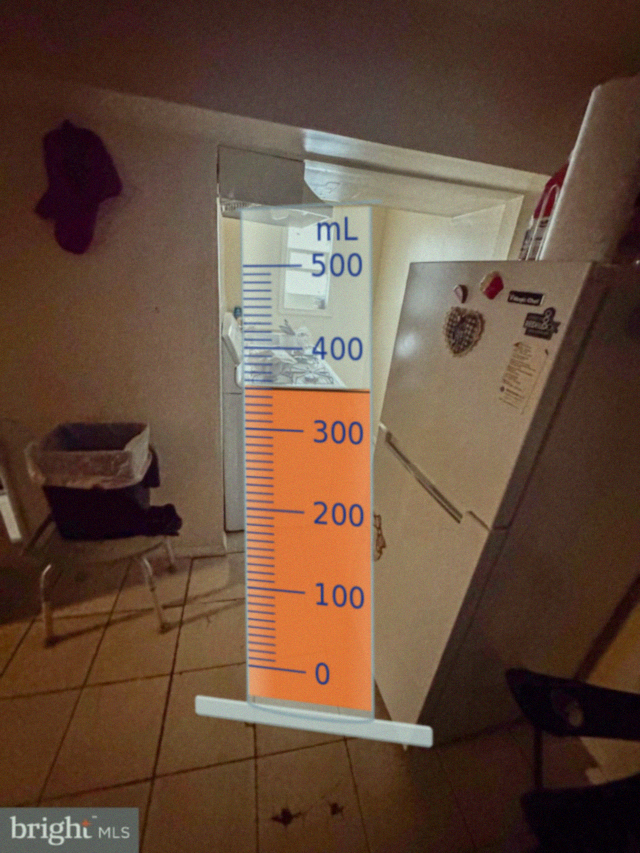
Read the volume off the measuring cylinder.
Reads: 350 mL
